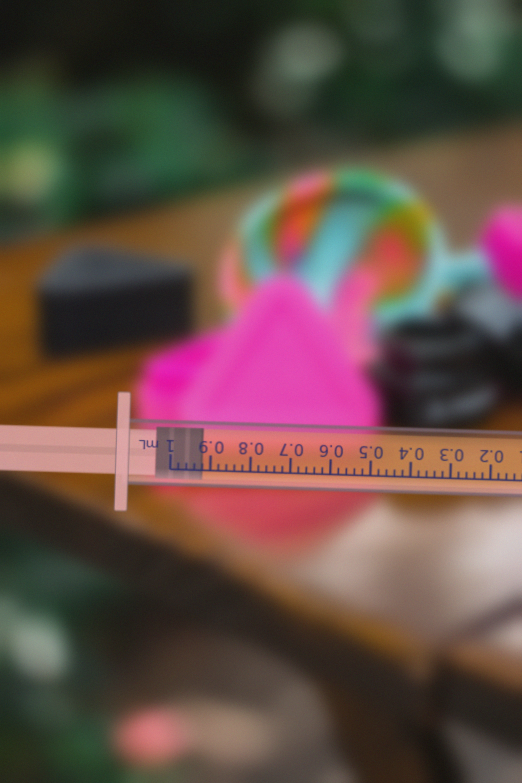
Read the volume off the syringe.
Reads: 0.92 mL
